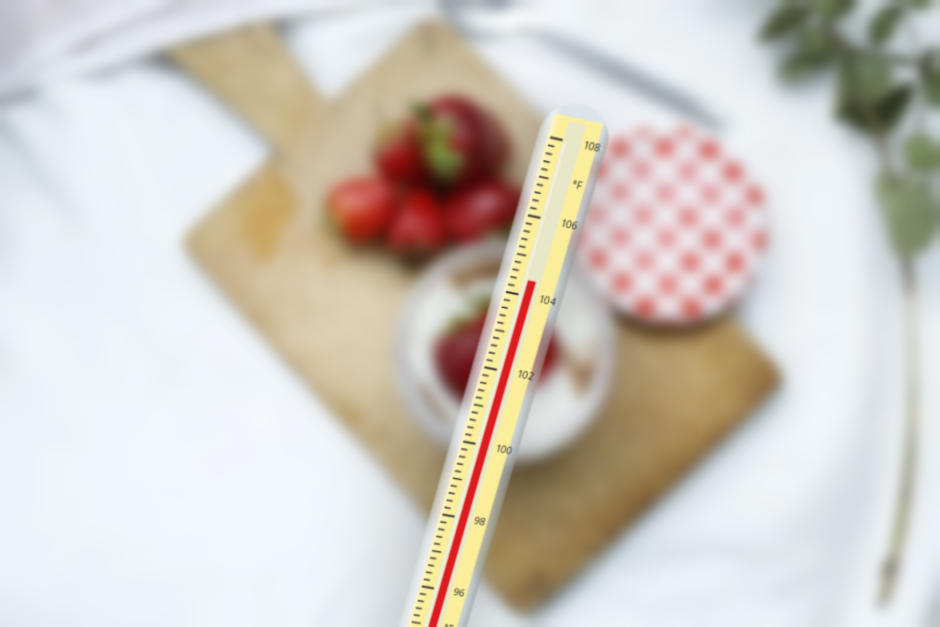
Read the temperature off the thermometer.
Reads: 104.4 °F
